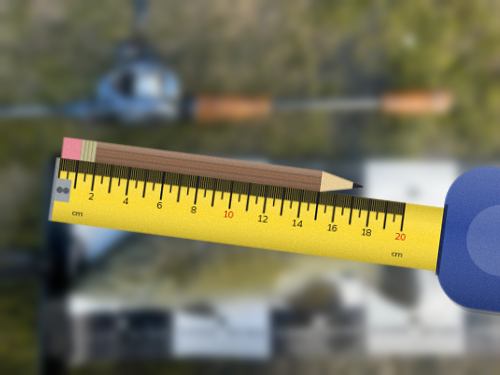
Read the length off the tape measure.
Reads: 17.5 cm
